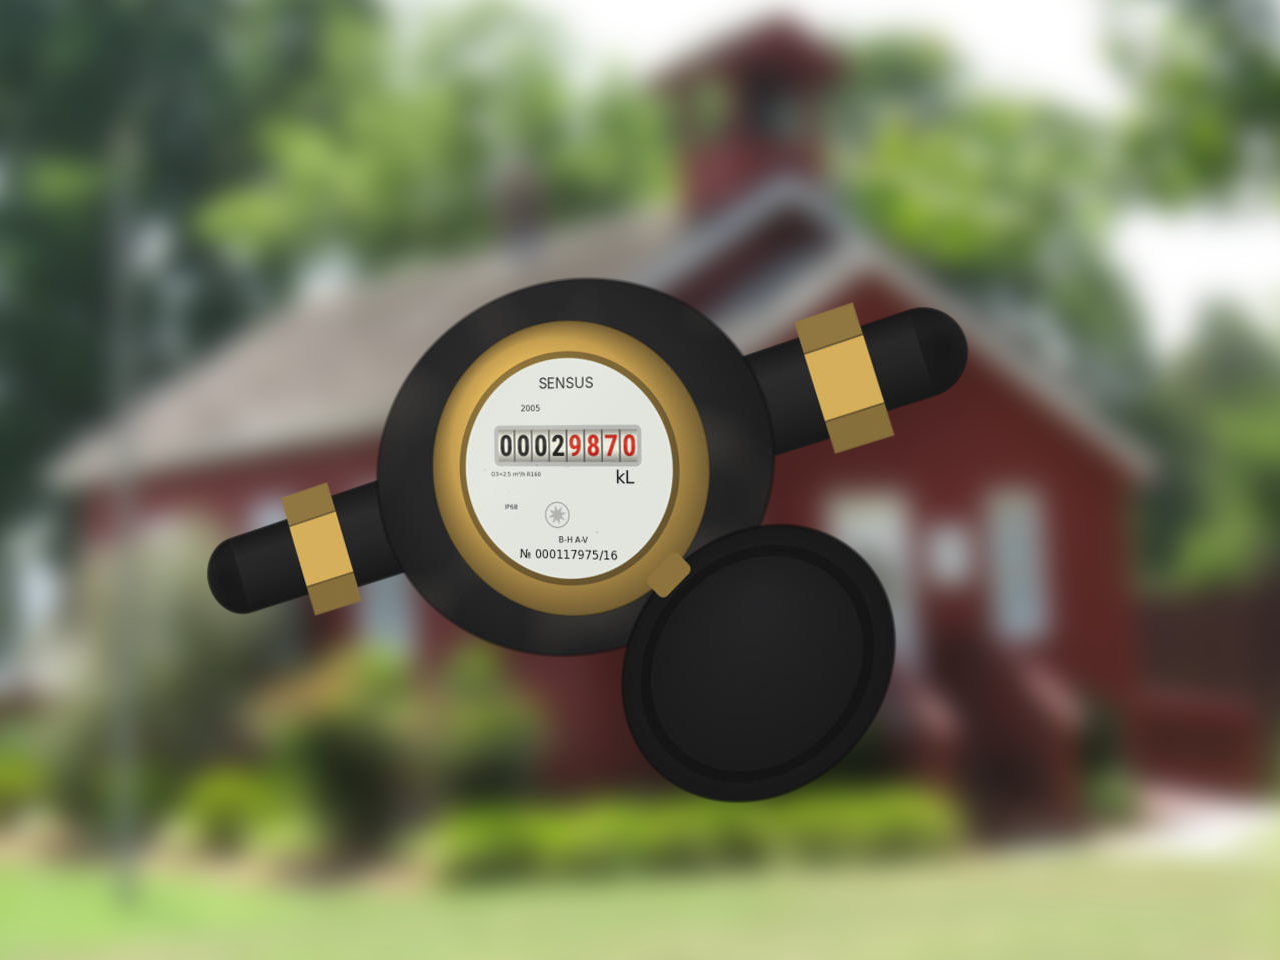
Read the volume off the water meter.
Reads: 2.9870 kL
